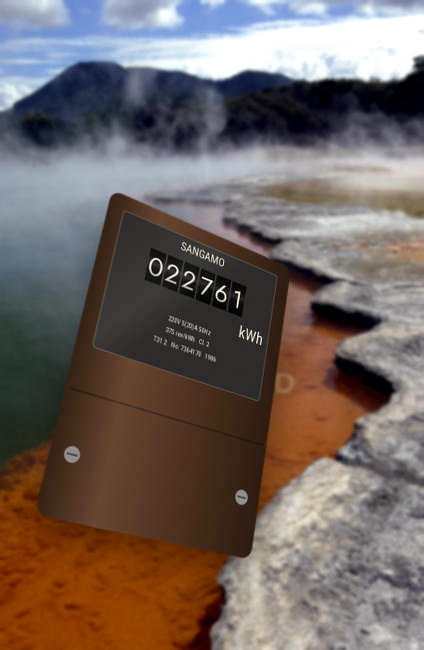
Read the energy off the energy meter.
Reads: 22761 kWh
